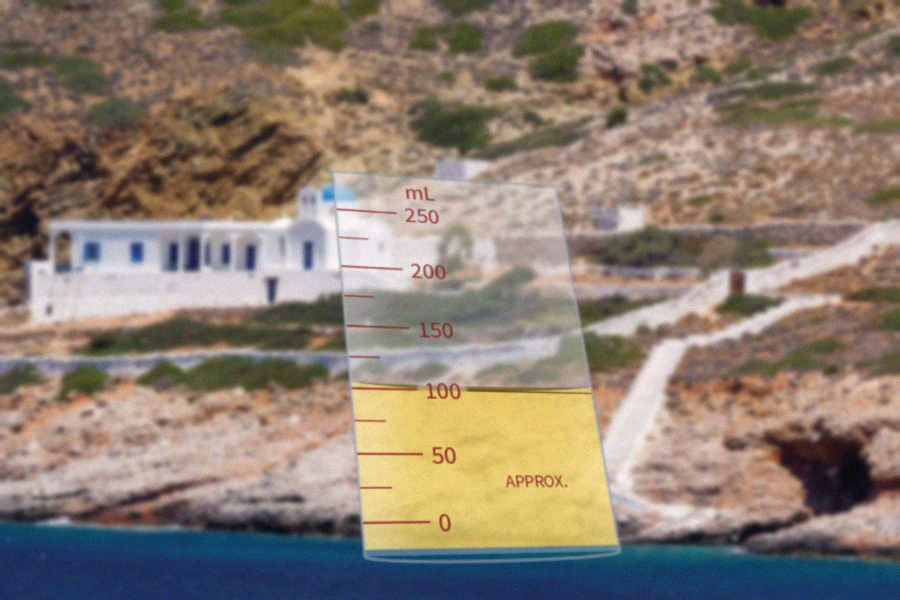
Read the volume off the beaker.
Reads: 100 mL
